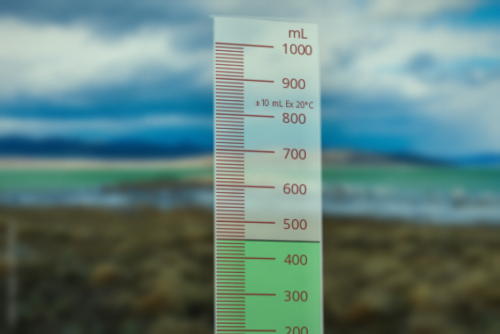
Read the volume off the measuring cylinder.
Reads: 450 mL
